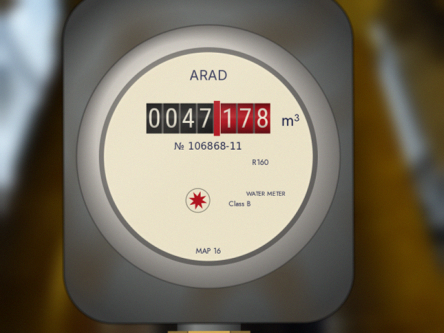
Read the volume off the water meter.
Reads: 47.178 m³
